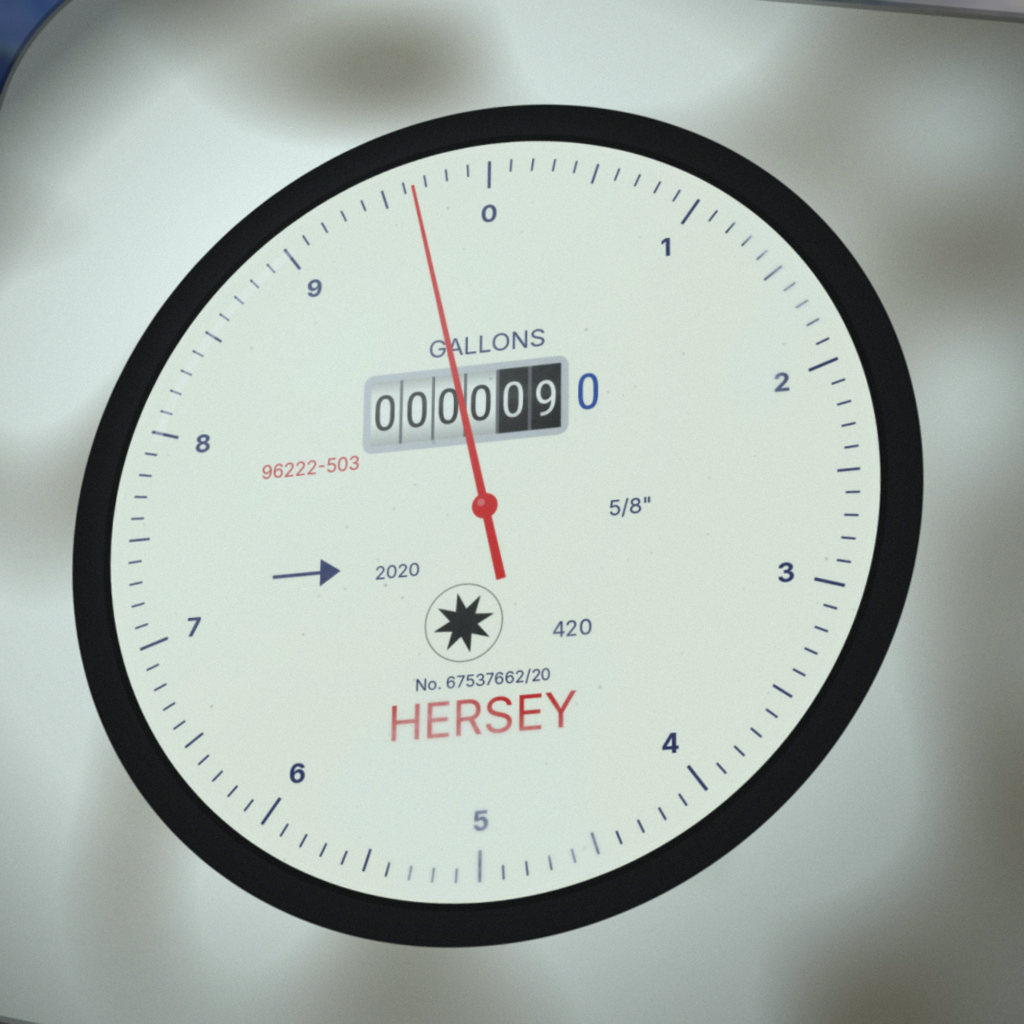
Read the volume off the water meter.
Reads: 89.6 gal
